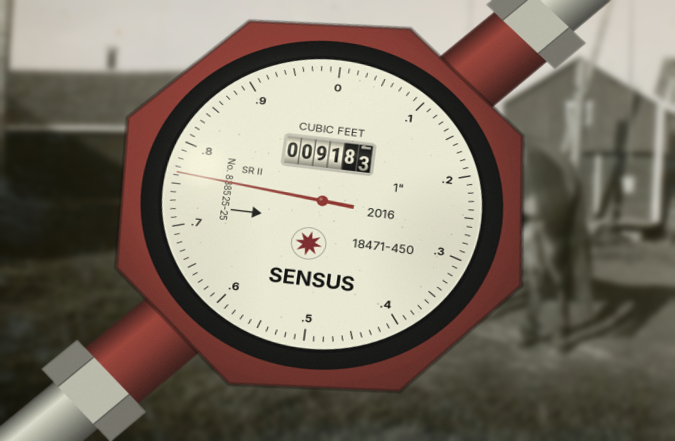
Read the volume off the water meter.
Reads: 9182.76 ft³
